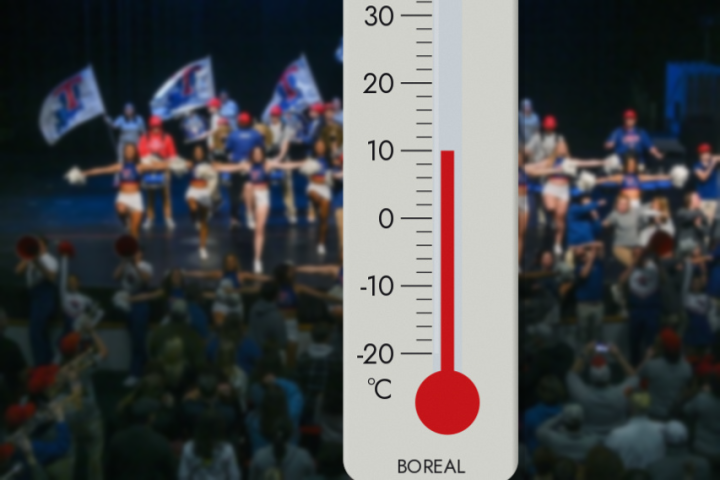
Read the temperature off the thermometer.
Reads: 10 °C
